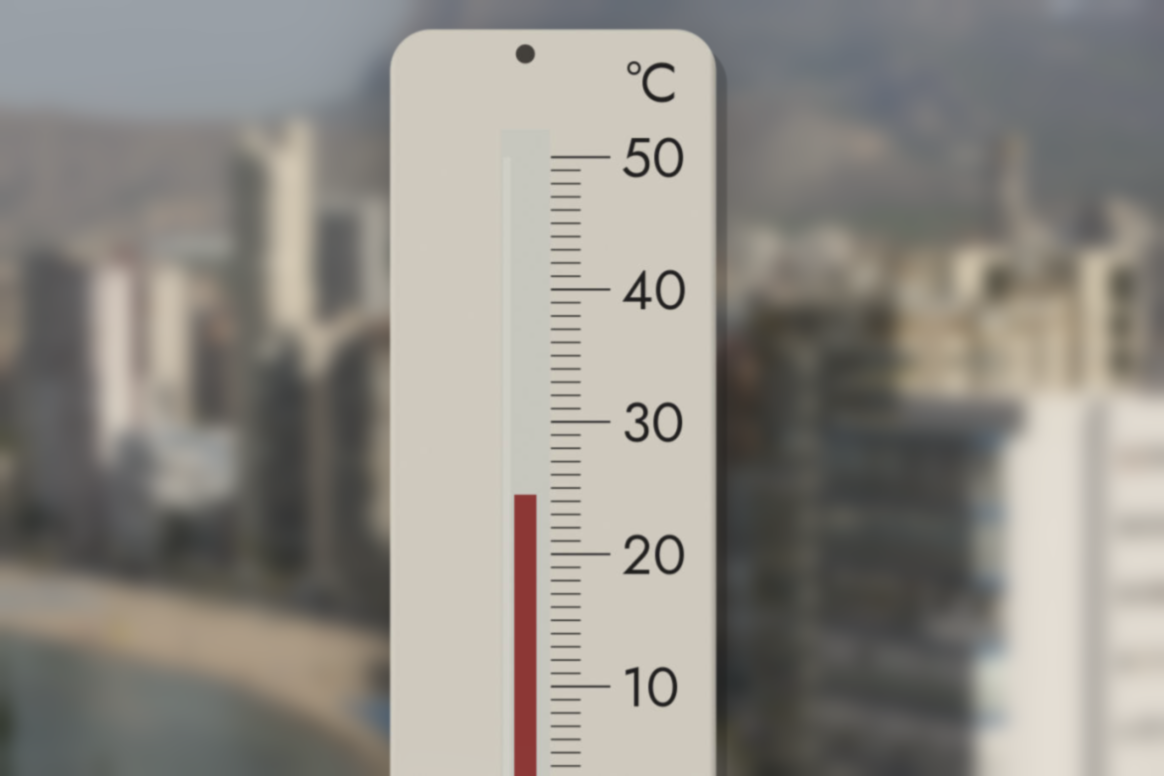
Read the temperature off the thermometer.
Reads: 24.5 °C
